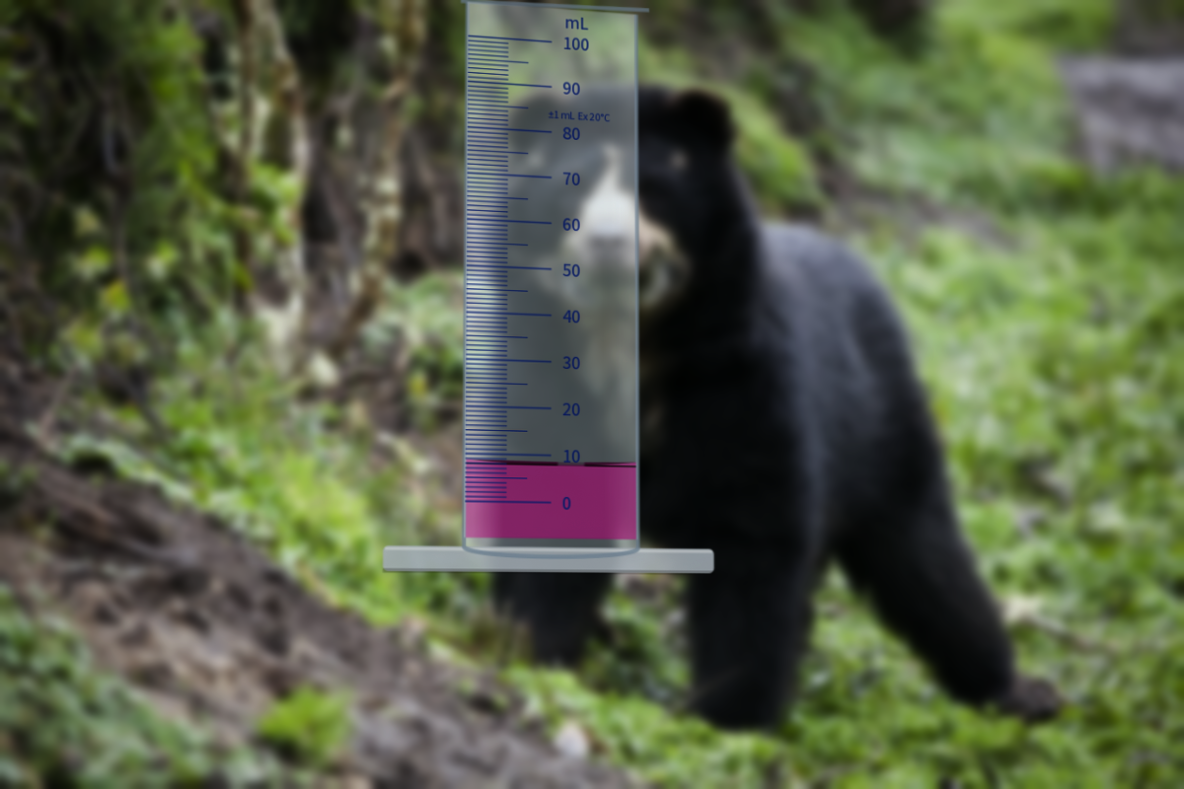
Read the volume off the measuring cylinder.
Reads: 8 mL
